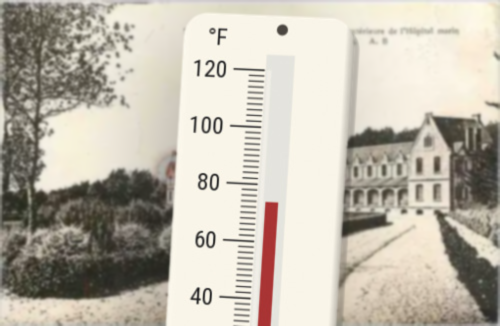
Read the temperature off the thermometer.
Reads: 74 °F
